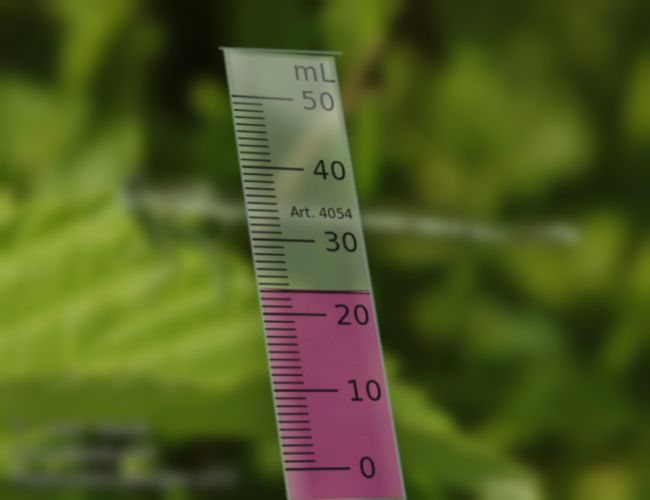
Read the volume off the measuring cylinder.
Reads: 23 mL
